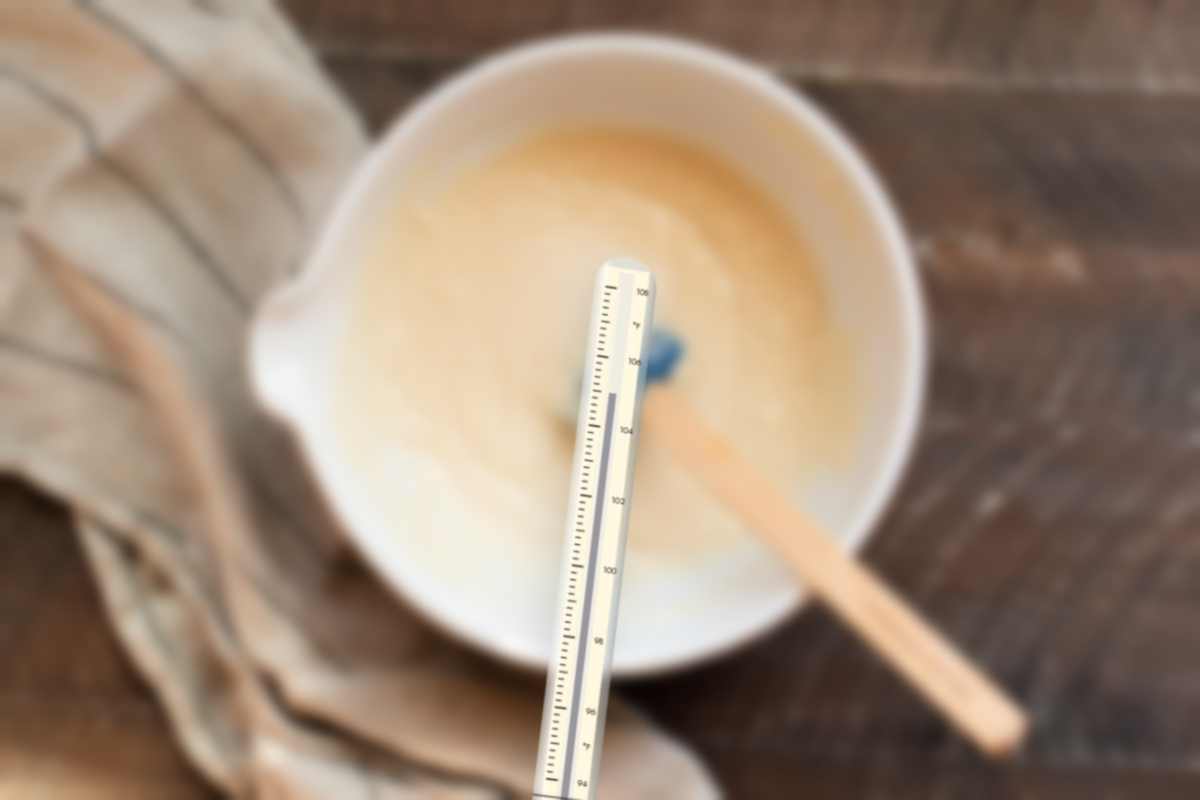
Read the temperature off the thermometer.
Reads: 105 °F
